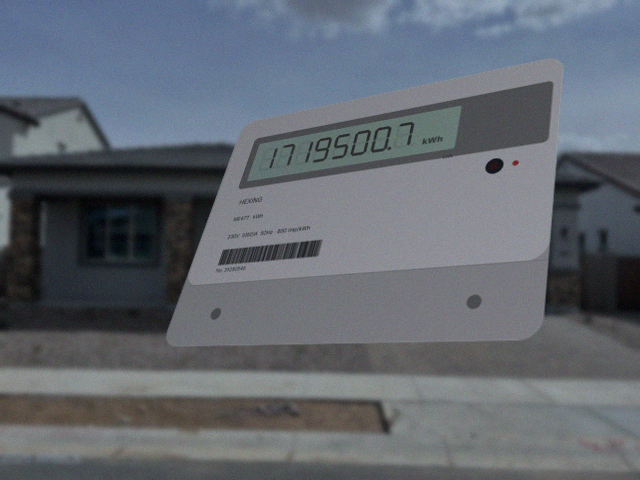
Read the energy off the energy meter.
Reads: 1719500.7 kWh
